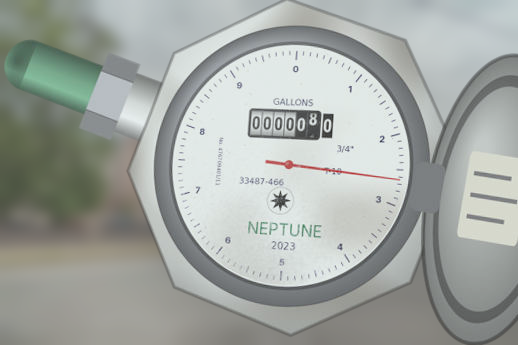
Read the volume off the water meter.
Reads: 82.6 gal
